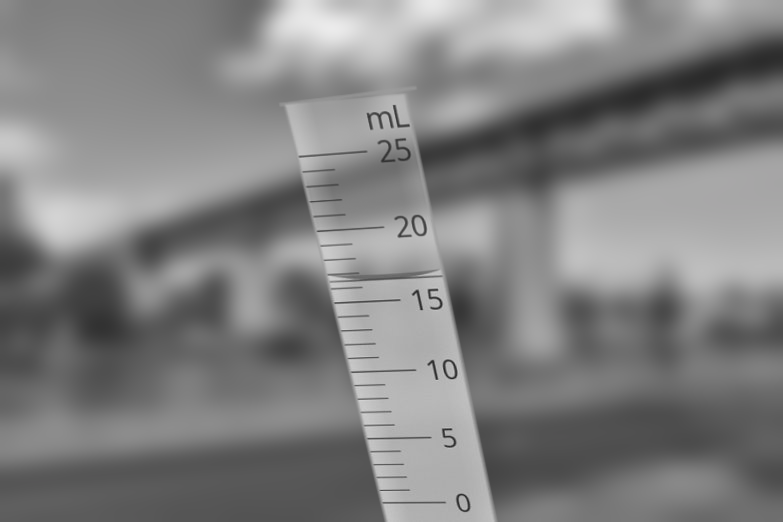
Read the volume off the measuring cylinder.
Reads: 16.5 mL
